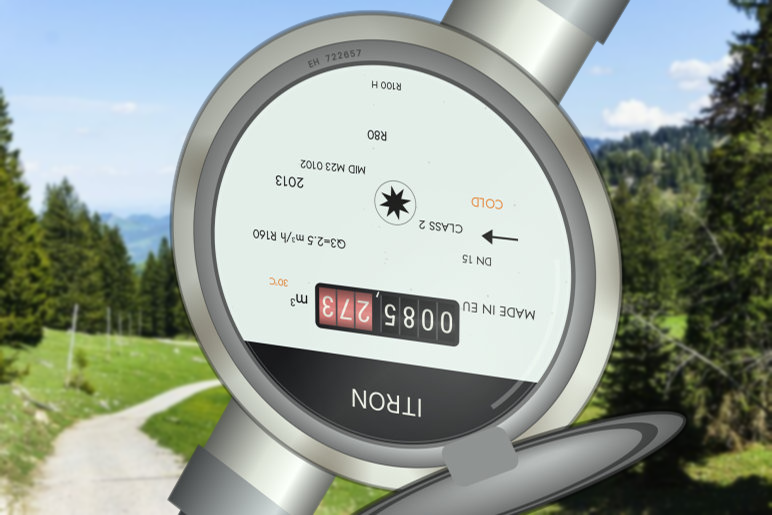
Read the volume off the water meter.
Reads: 85.273 m³
